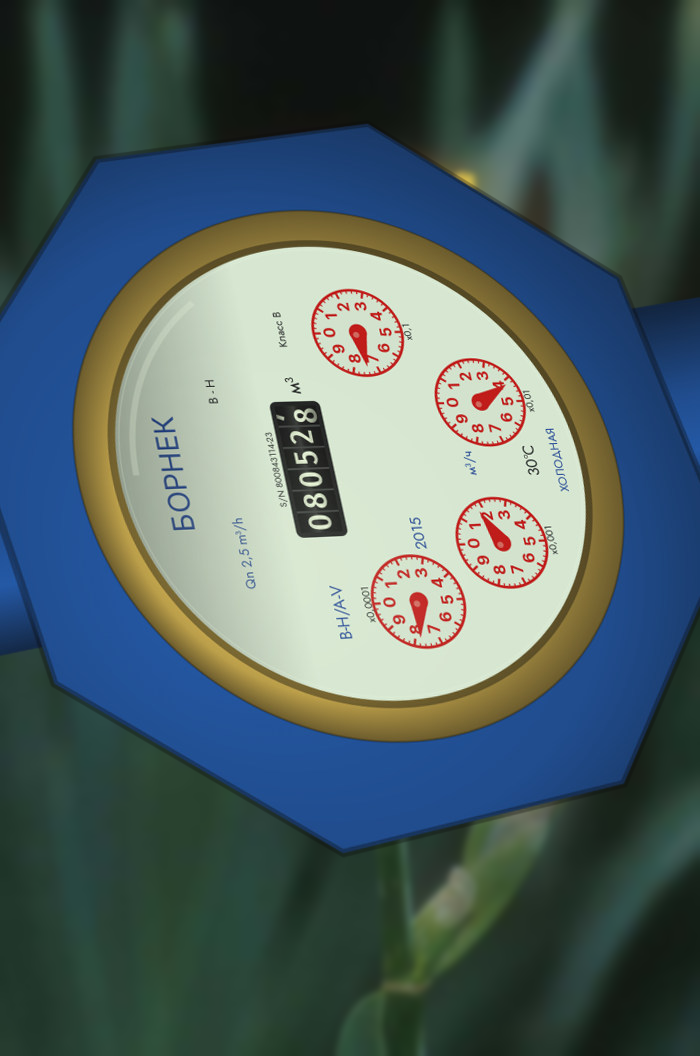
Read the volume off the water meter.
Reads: 80527.7417 m³
